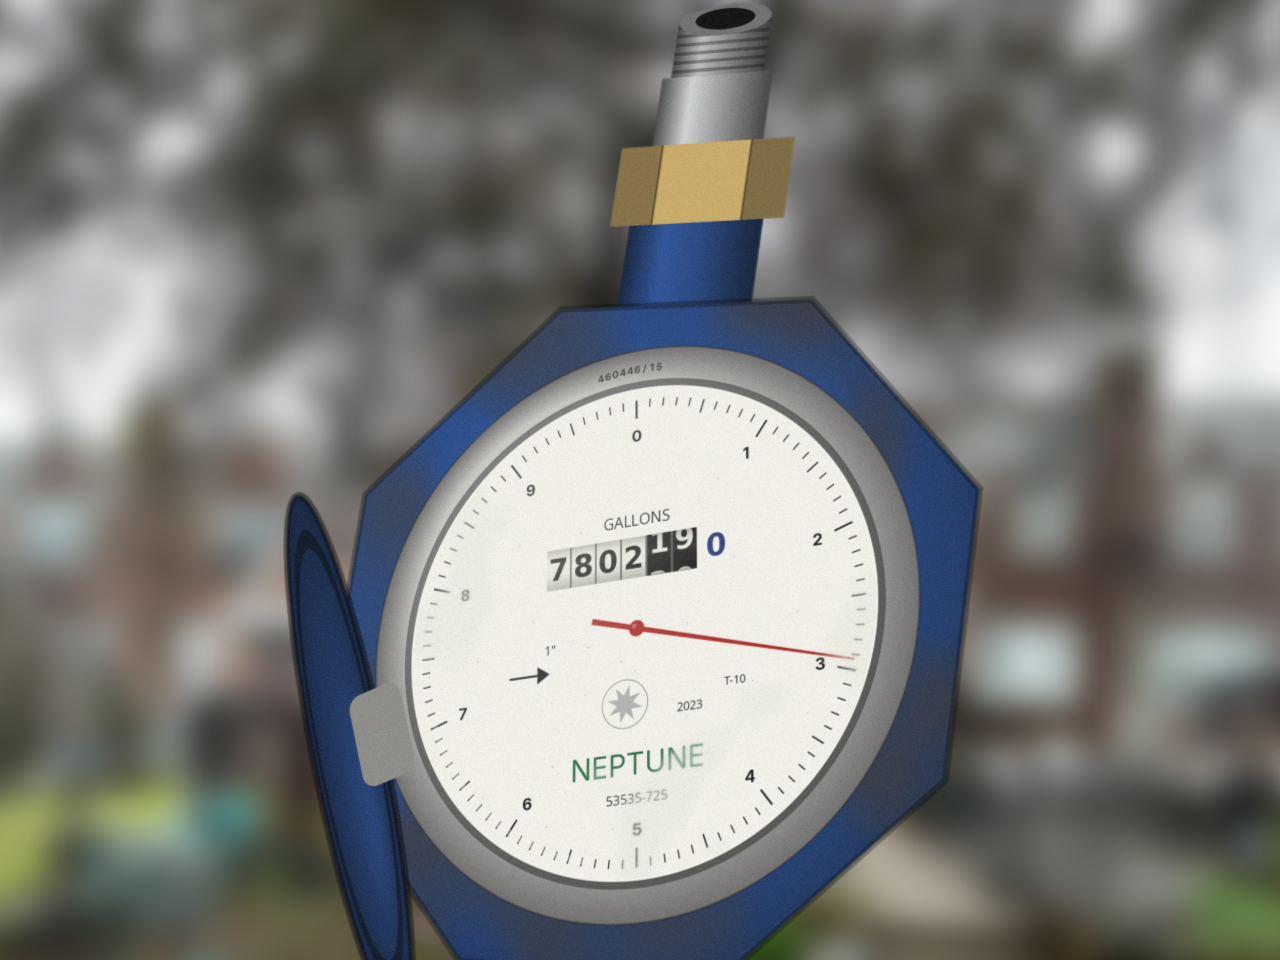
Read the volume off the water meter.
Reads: 7802192.9 gal
